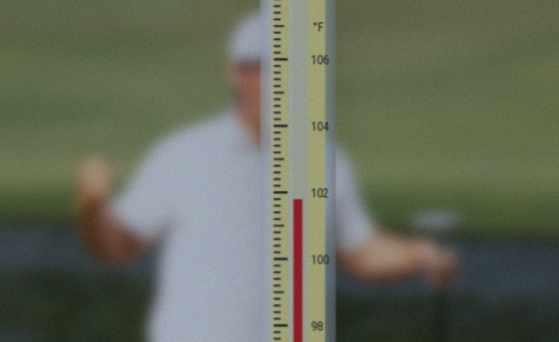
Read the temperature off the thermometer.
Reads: 101.8 °F
